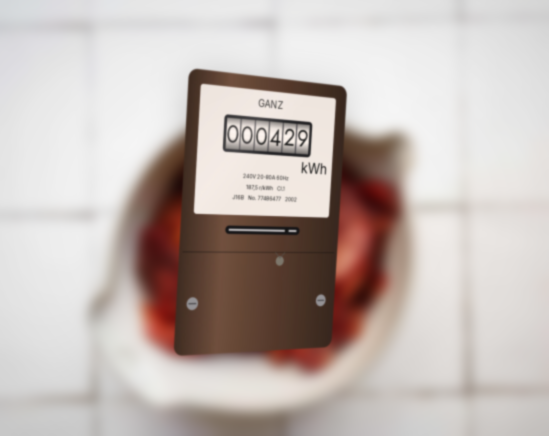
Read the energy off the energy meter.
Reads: 429 kWh
